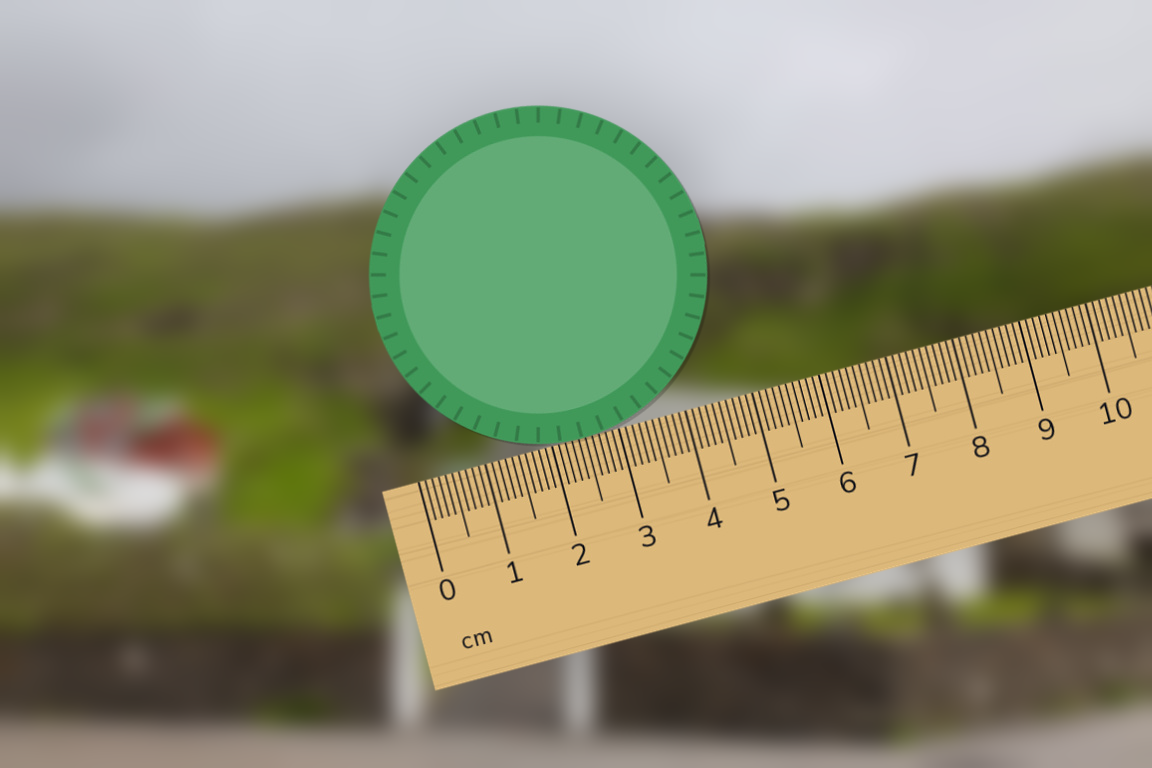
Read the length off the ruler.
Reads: 4.9 cm
